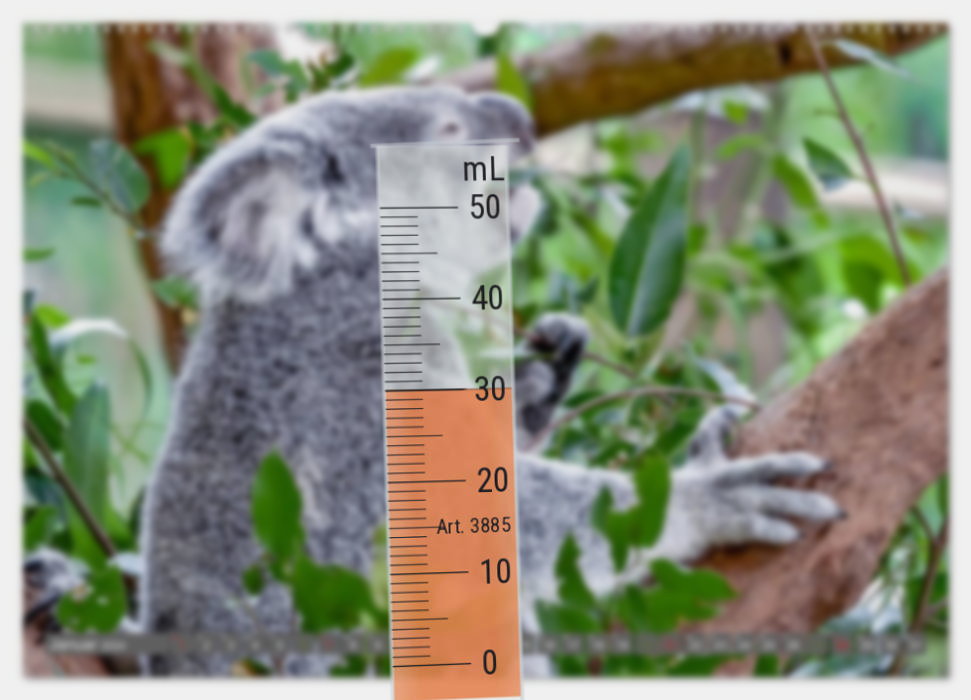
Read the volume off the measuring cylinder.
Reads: 30 mL
